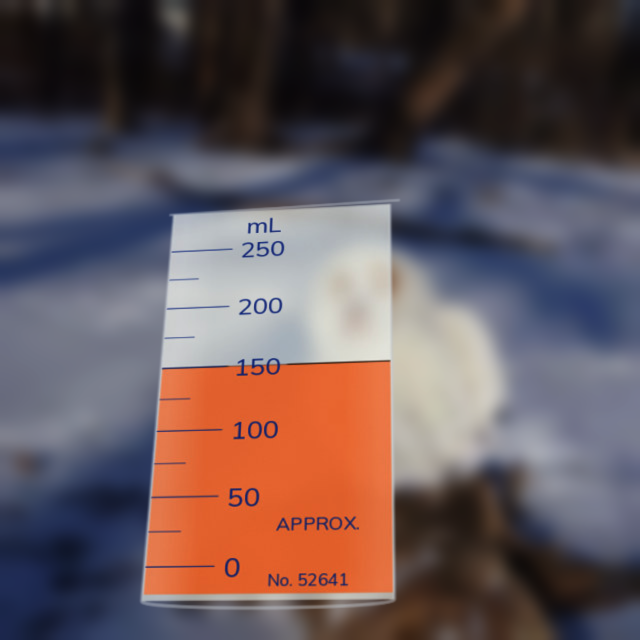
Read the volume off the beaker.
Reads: 150 mL
